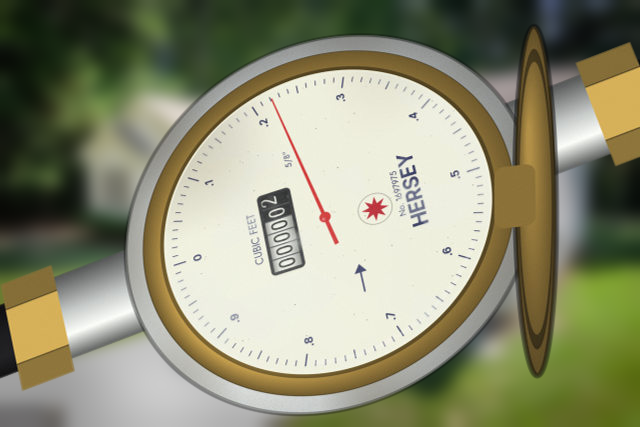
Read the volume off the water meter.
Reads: 2.22 ft³
